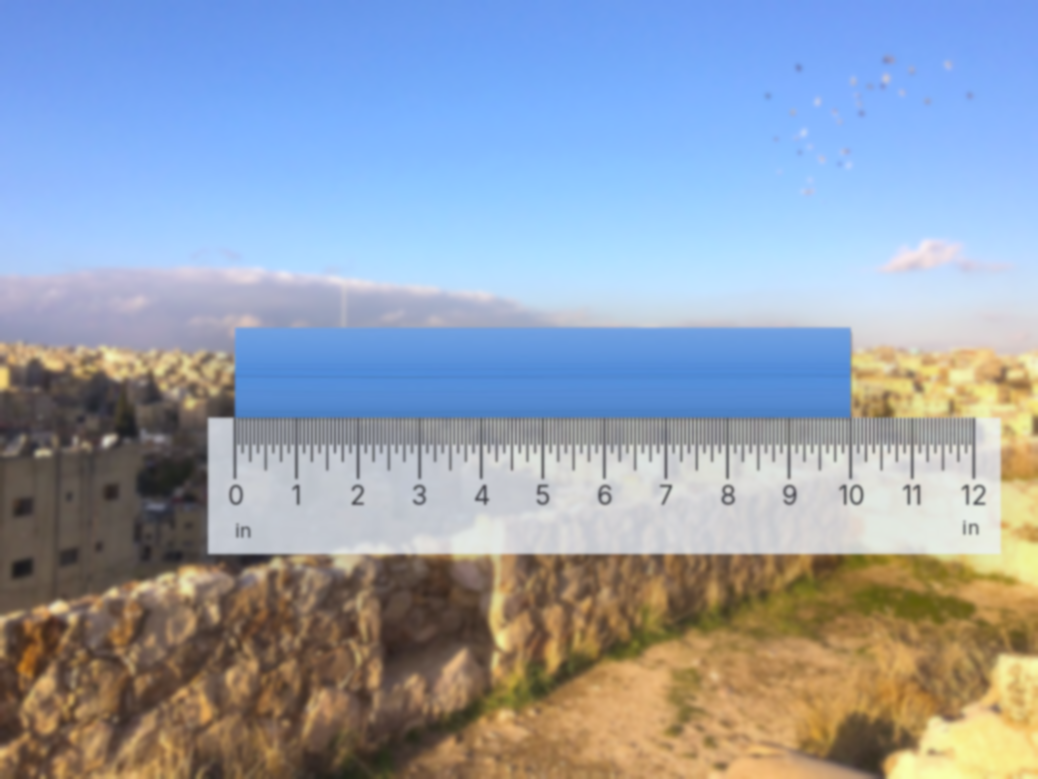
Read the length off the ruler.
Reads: 10 in
